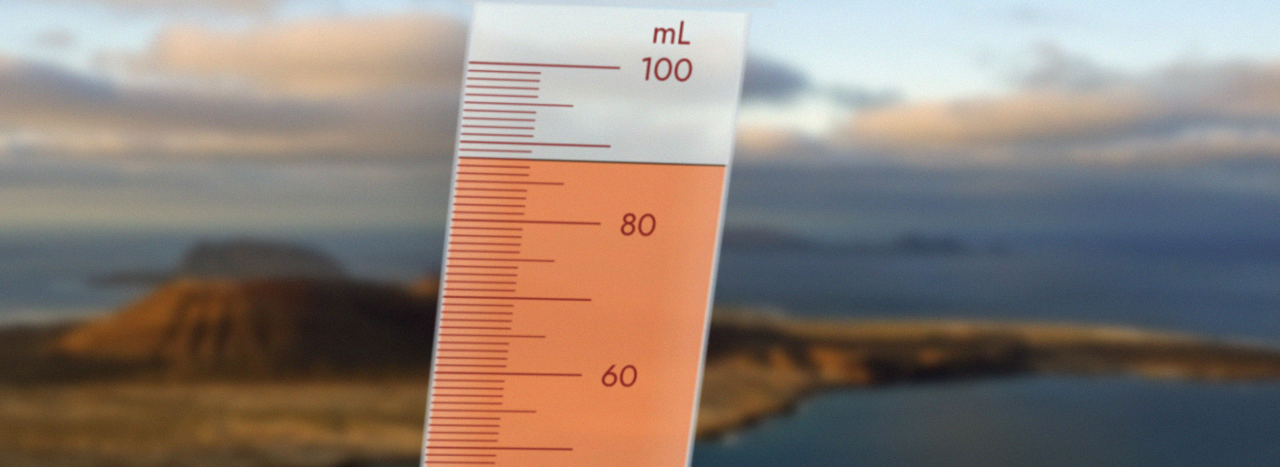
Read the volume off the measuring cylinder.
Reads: 88 mL
